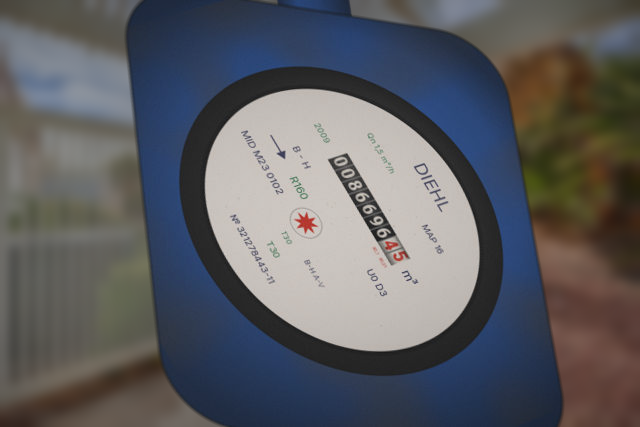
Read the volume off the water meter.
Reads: 86696.45 m³
